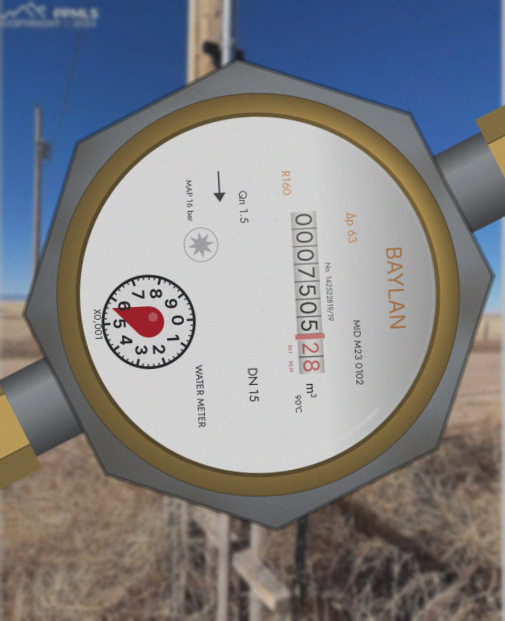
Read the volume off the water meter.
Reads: 7505.285 m³
